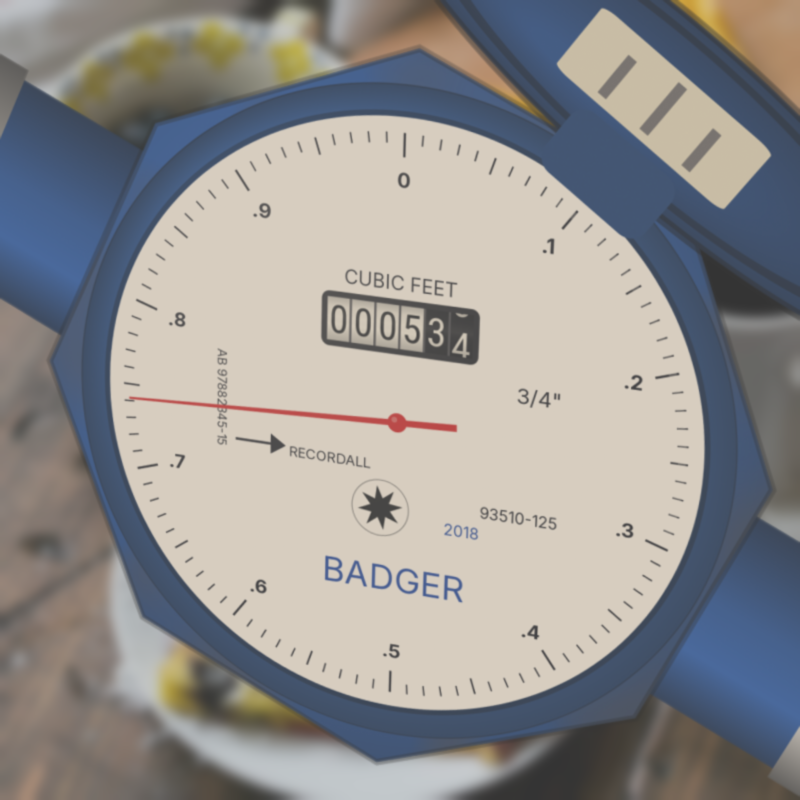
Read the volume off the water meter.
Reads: 533.74 ft³
